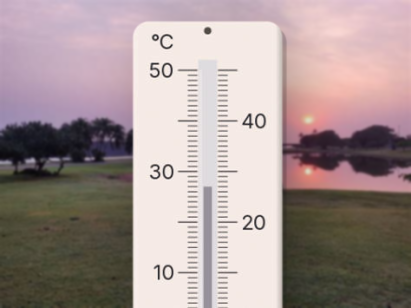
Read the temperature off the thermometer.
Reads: 27 °C
